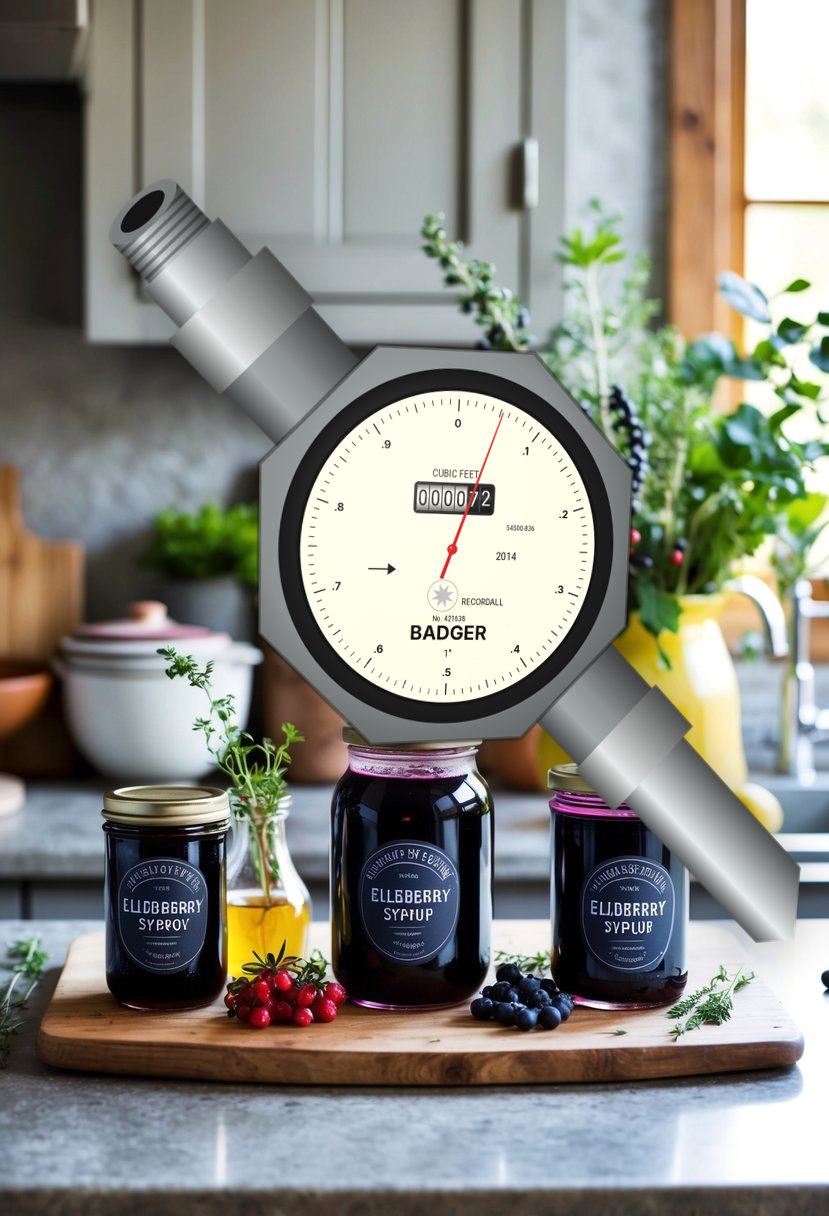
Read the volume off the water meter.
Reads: 72.05 ft³
